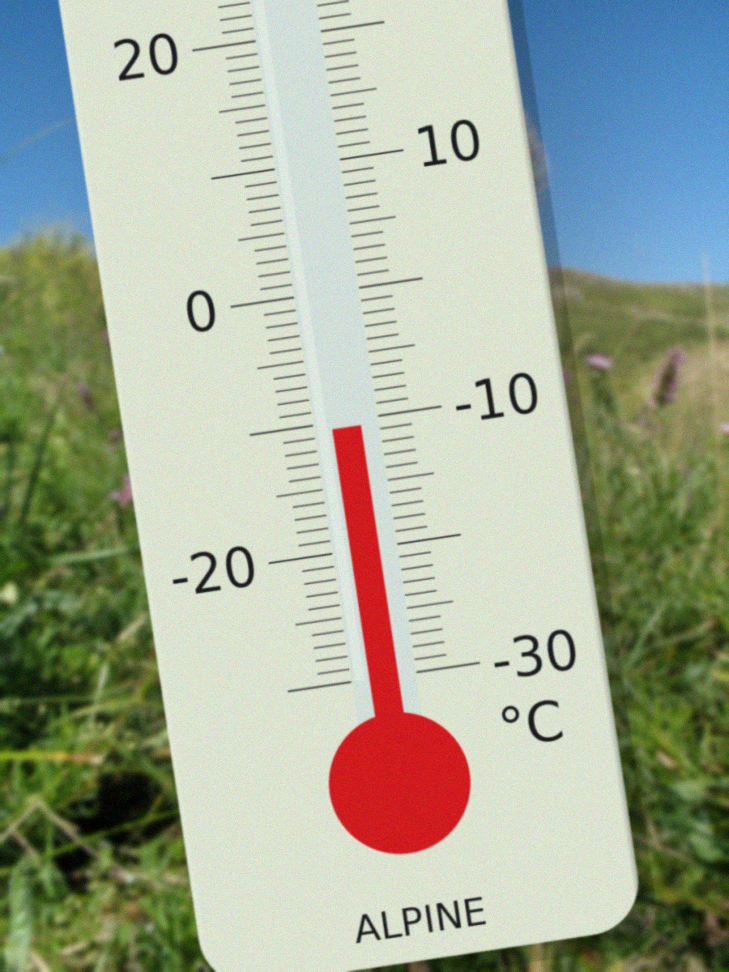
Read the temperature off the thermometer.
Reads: -10.5 °C
